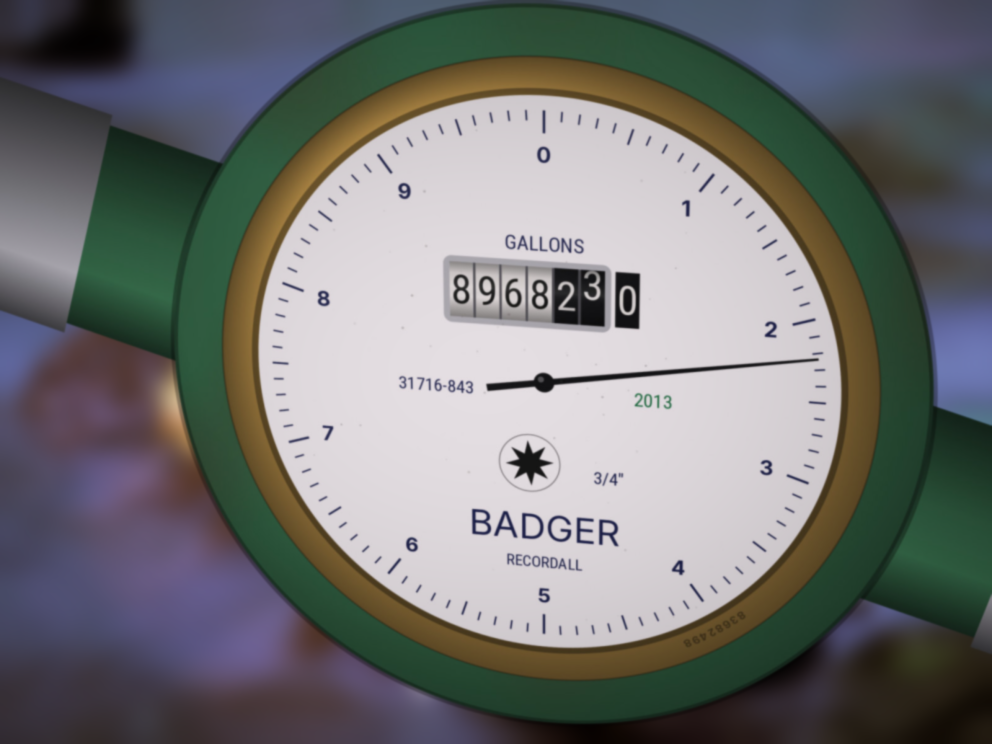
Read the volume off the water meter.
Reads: 8968232.2 gal
